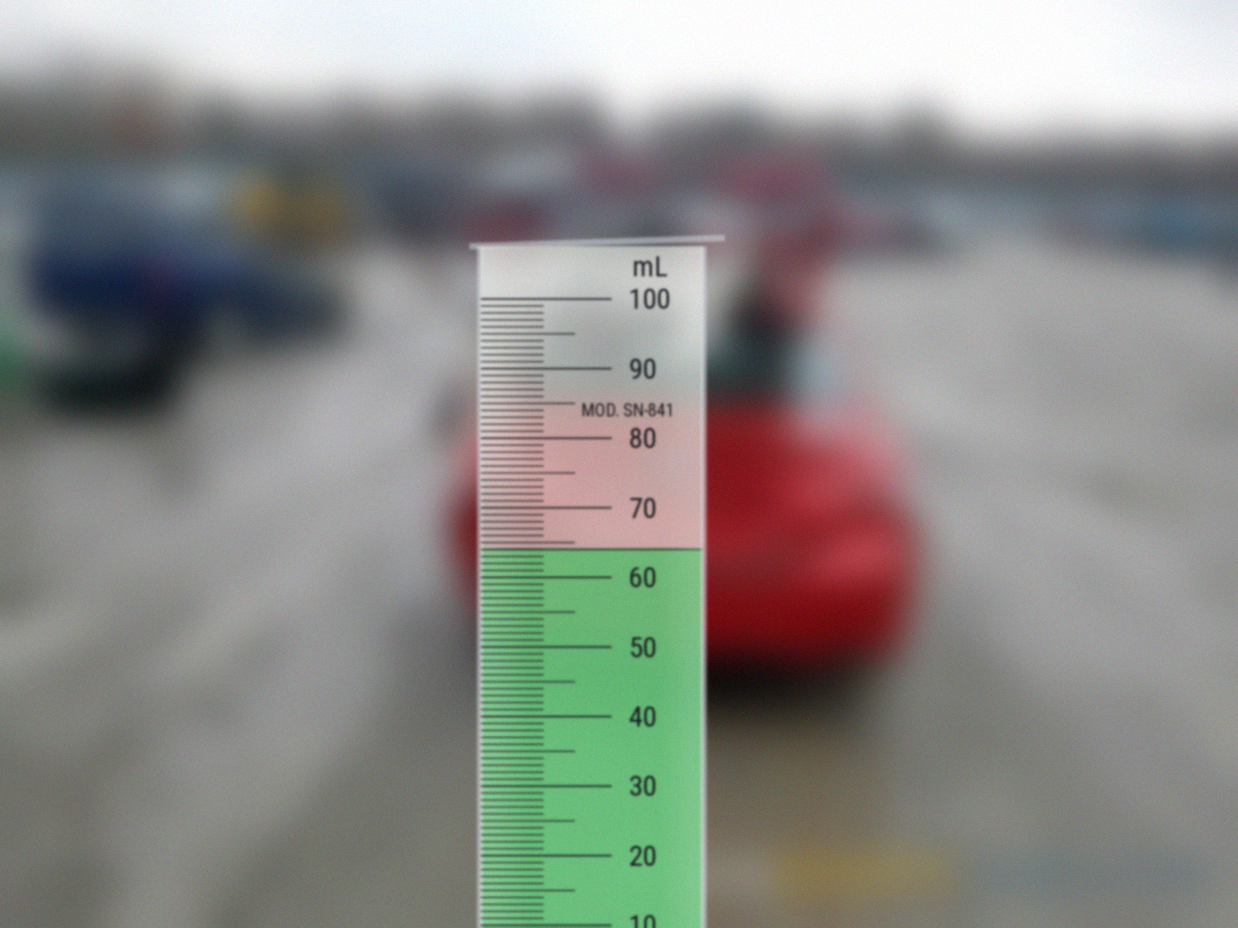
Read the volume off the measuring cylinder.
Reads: 64 mL
